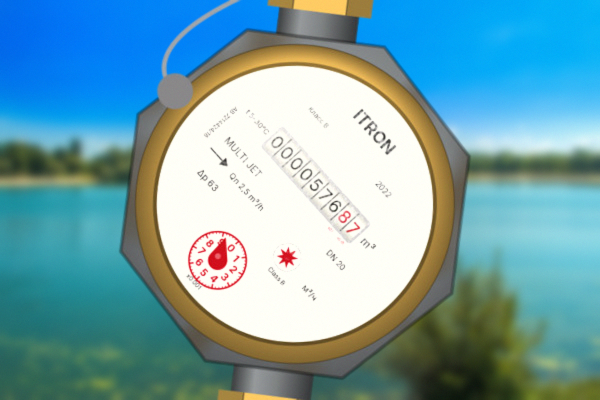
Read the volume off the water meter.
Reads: 576.869 m³
